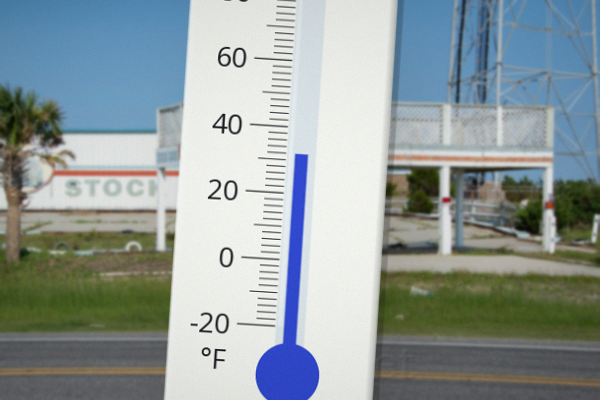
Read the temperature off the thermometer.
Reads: 32 °F
